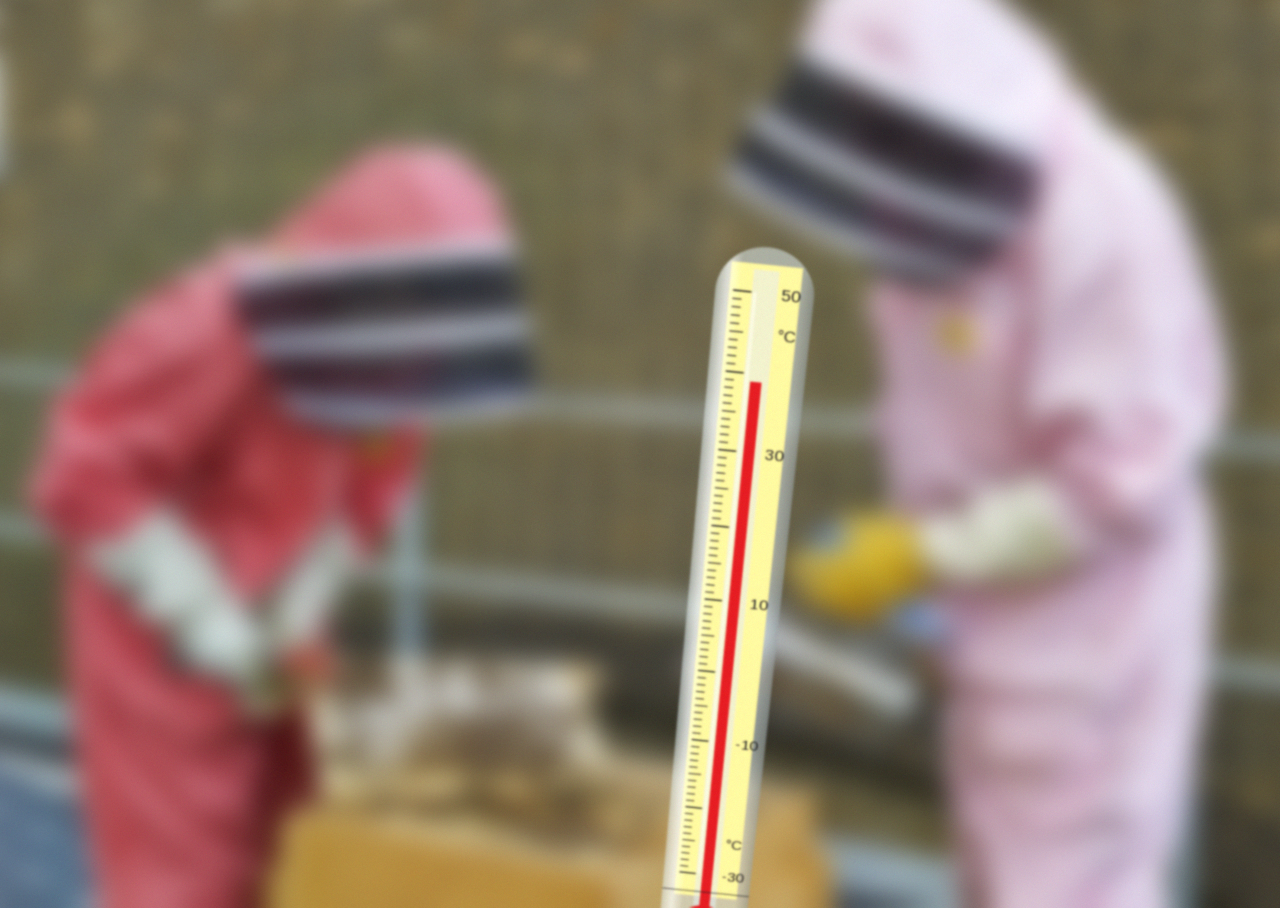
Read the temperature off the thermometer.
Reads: 39 °C
